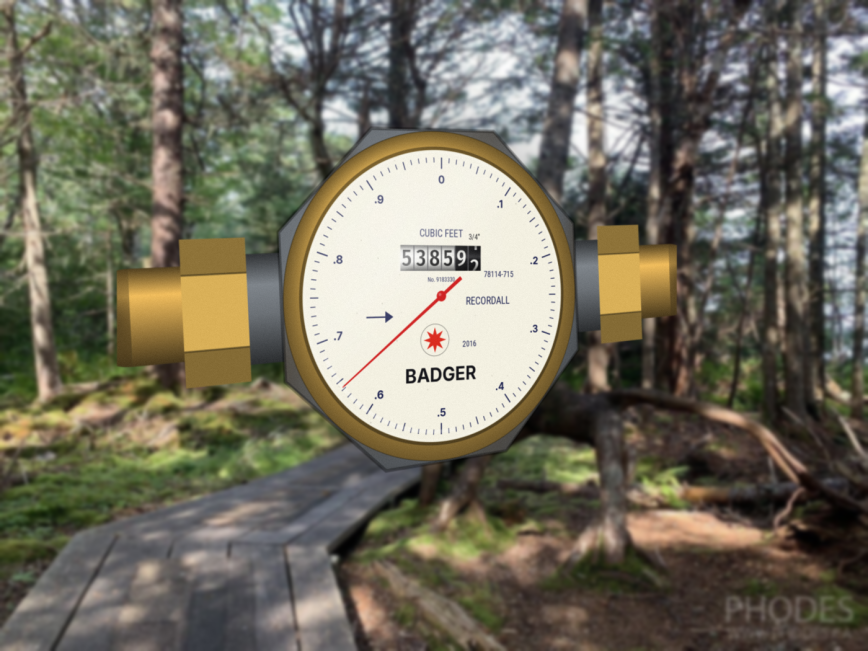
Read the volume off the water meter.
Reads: 538591.64 ft³
